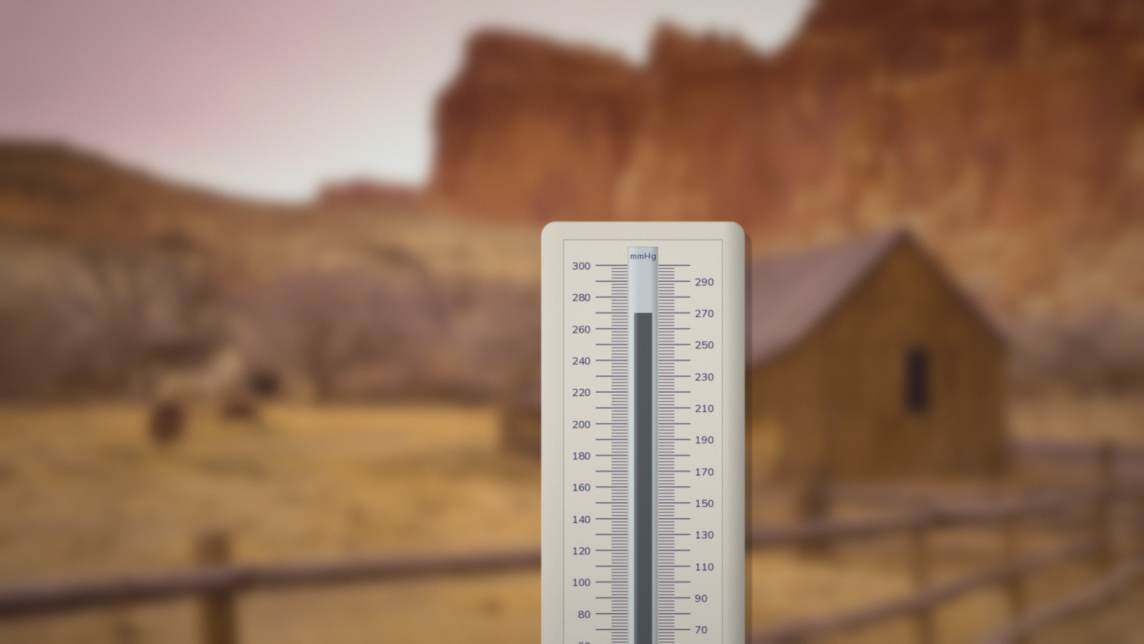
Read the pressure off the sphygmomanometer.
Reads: 270 mmHg
